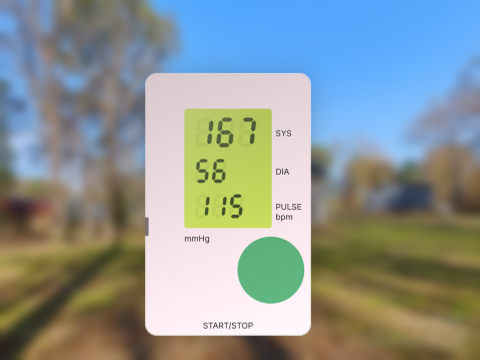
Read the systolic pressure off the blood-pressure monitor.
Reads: 167 mmHg
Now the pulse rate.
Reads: 115 bpm
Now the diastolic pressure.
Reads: 56 mmHg
